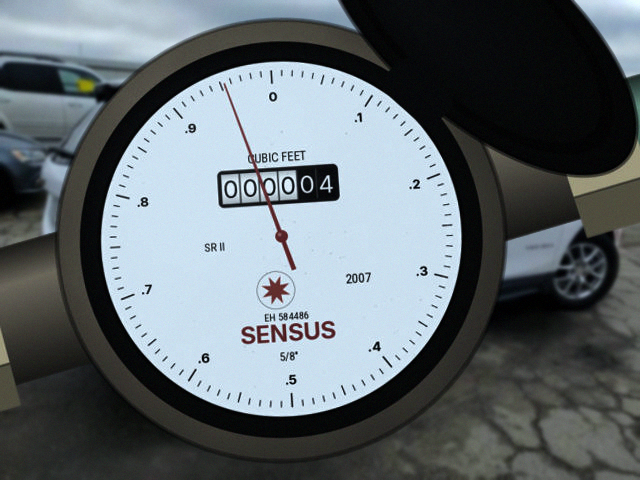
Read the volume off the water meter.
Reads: 3.95 ft³
